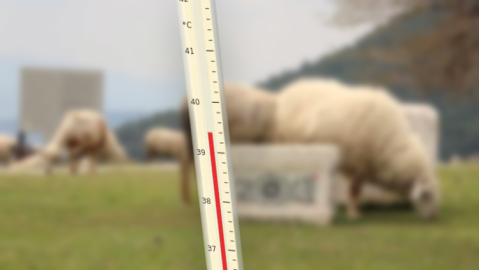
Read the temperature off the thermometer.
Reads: 39.4 °C
